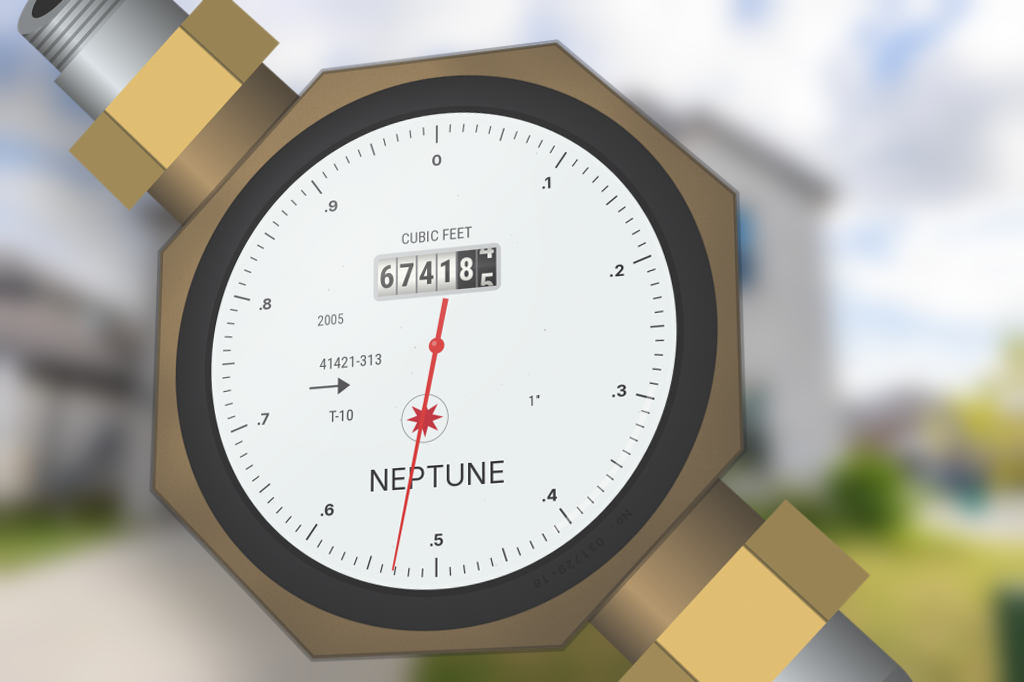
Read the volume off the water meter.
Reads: 674184.53 ft³
